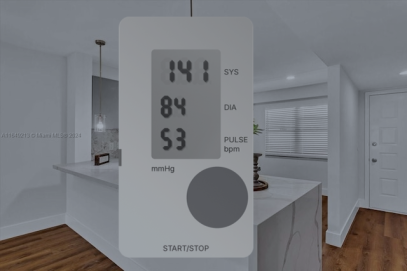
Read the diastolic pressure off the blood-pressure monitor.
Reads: 84 mmHg
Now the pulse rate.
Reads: 53 bpm
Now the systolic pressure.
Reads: 141 mmHg
